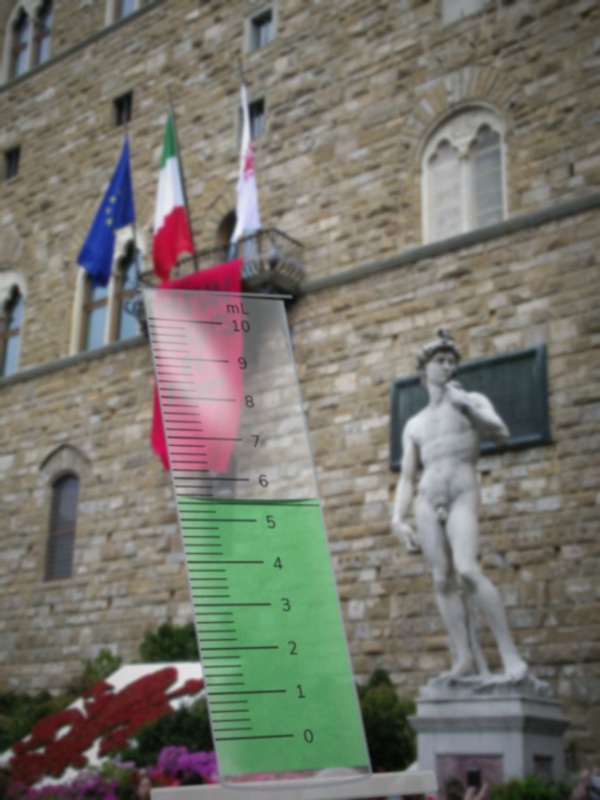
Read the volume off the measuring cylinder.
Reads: 5.4 mL
